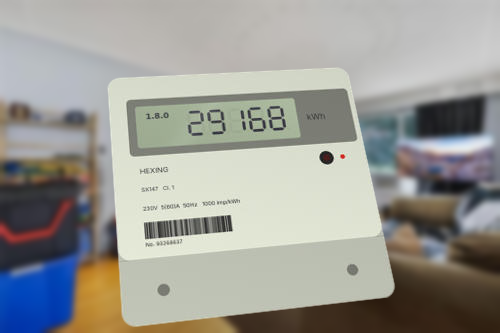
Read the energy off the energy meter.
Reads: 29168 kWh
